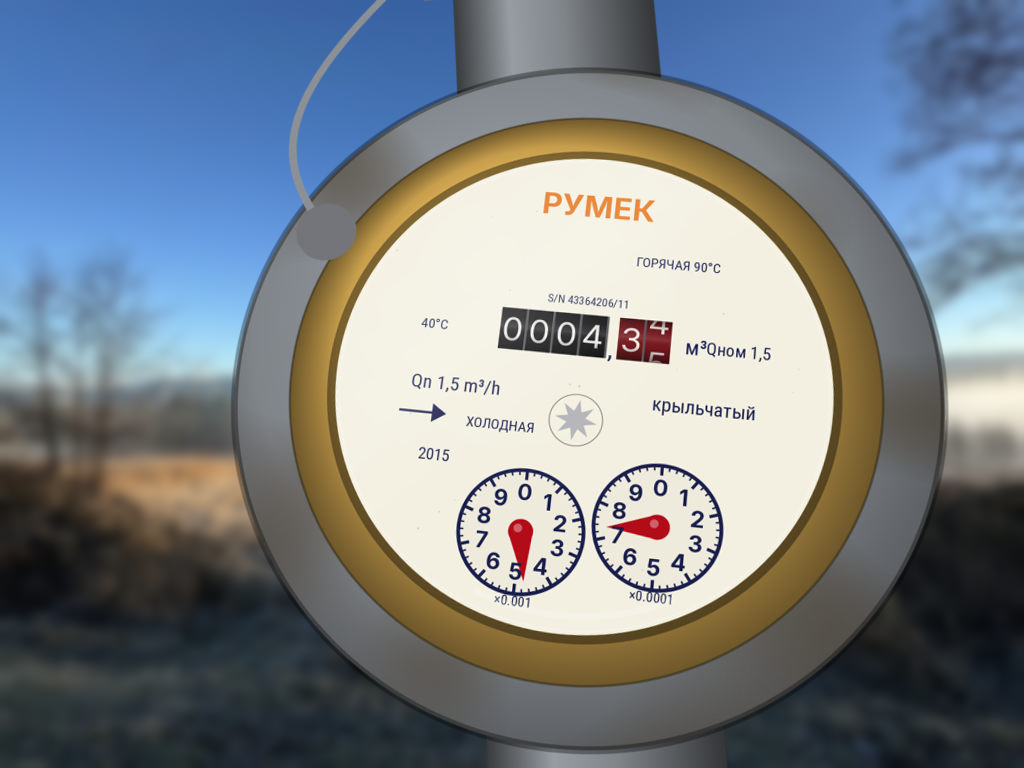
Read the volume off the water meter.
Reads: 4.3447 m³
